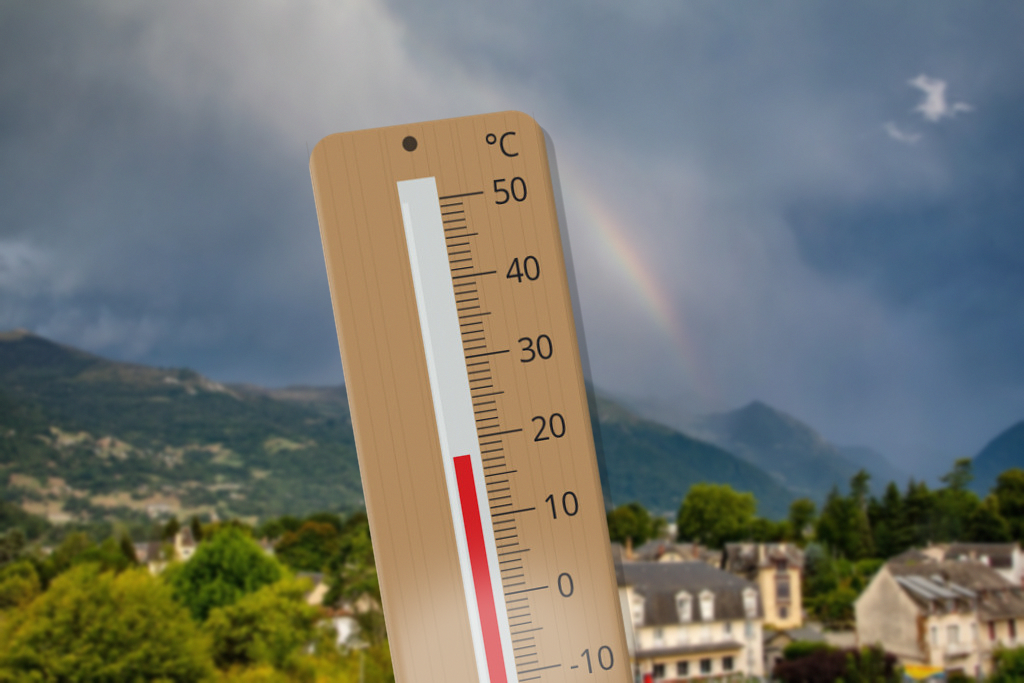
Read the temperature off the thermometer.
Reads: 18 °C
